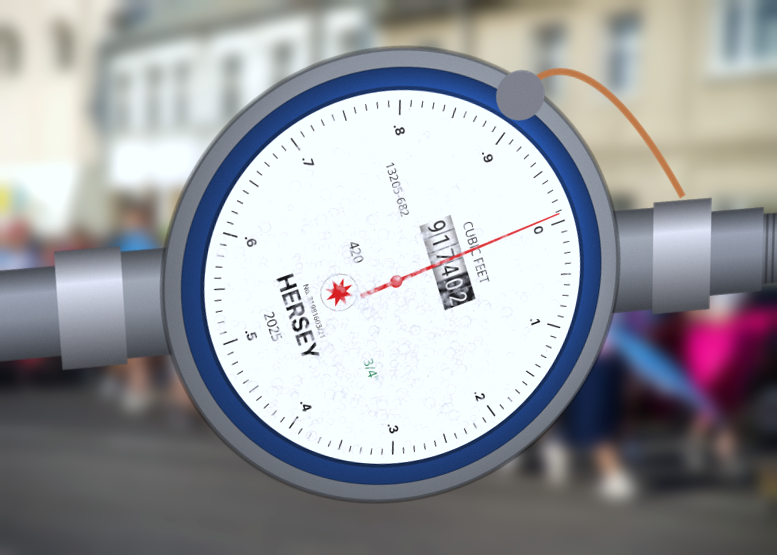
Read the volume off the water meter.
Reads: 917401.99 ft³
